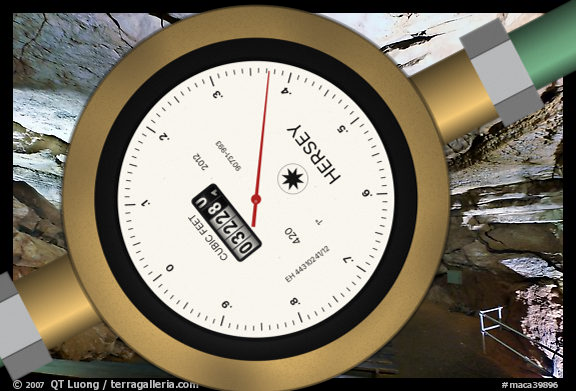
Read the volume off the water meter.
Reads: 32280.37 ft³
